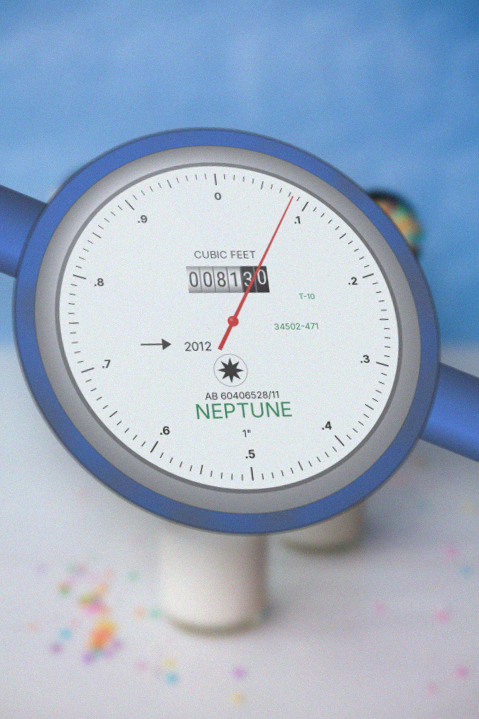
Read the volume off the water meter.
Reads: 8130.08 ft³
